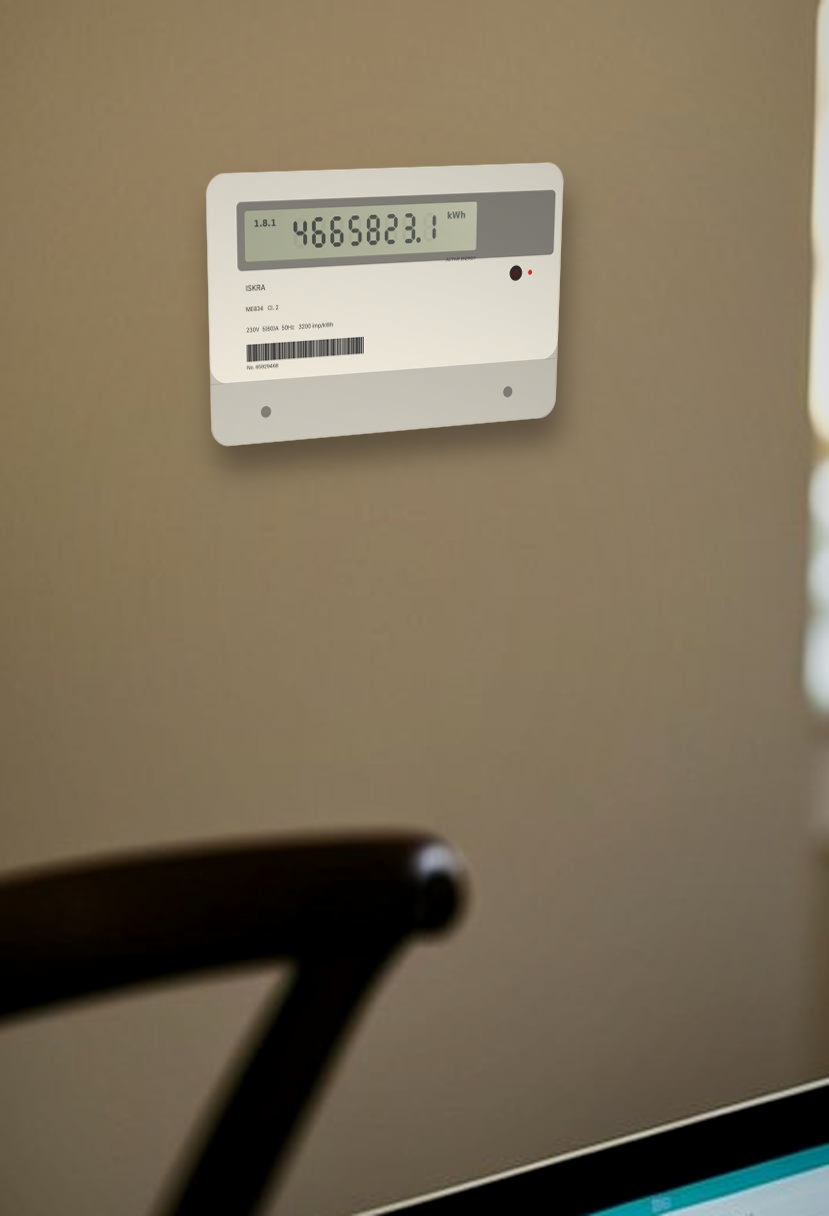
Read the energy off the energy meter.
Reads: 4665823.1 kWh
